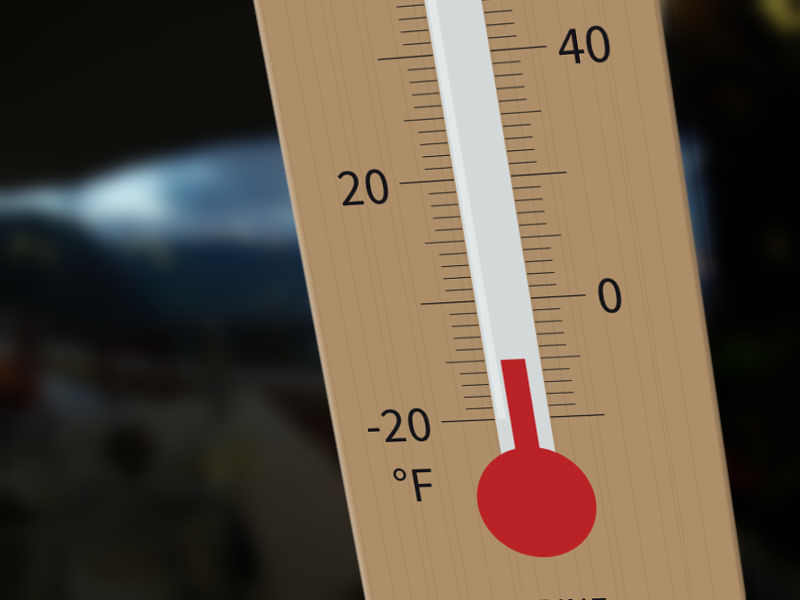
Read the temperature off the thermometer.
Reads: -10 °F
